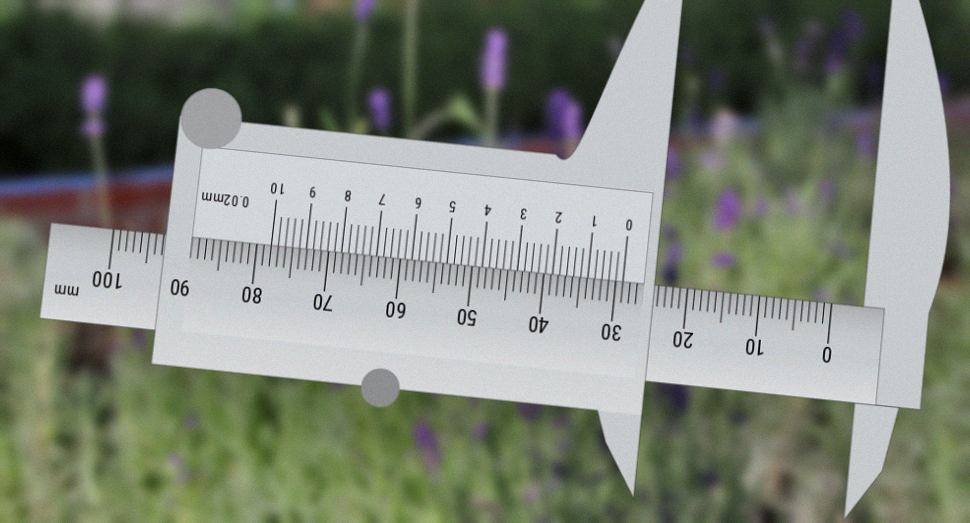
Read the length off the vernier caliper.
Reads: 29.0 mm
